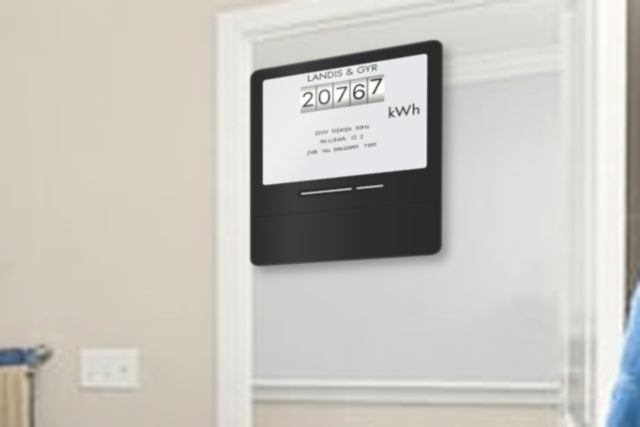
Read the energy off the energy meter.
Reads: 20767 kWh
